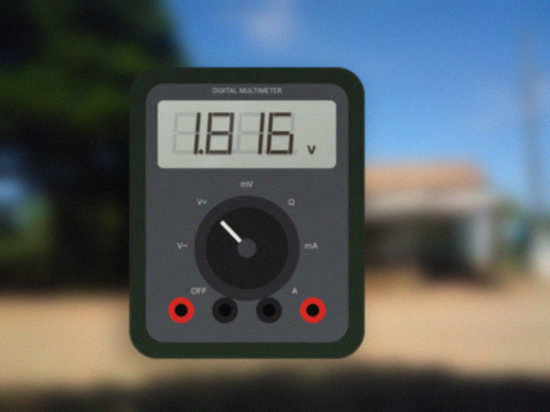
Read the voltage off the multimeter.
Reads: 1.816 V
